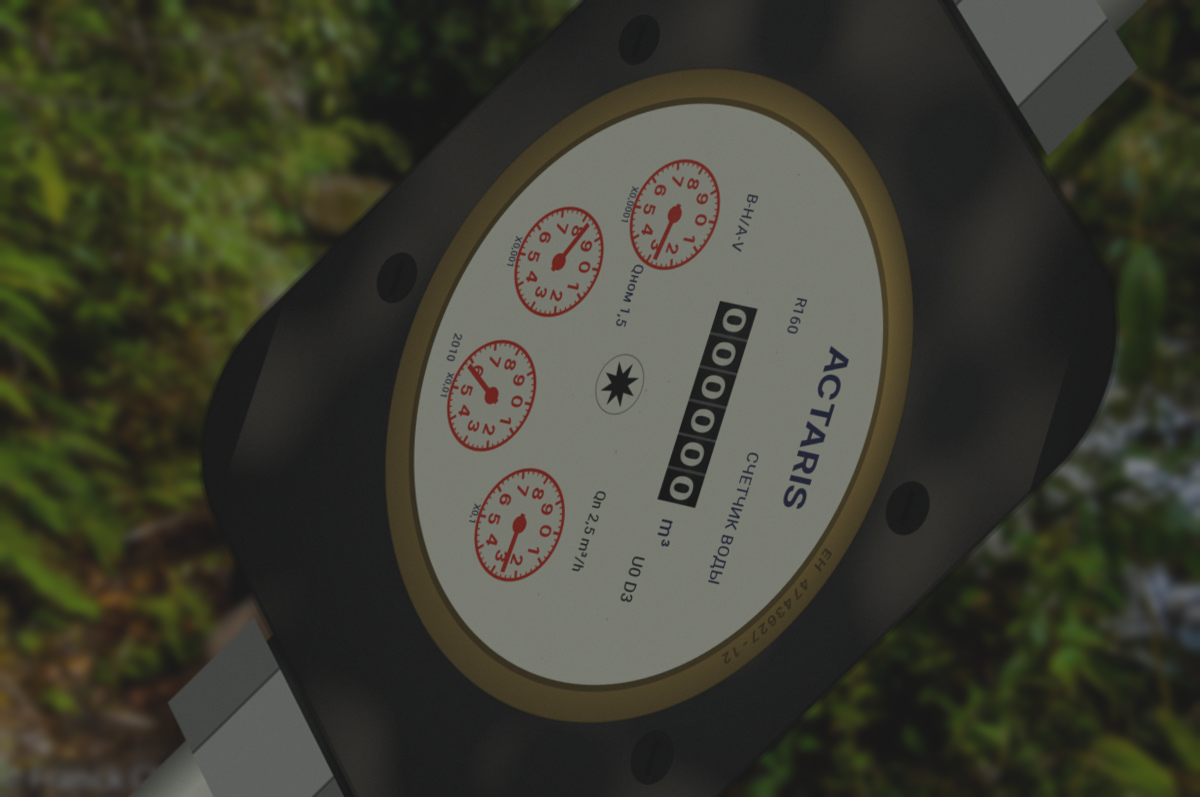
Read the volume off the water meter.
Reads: 0.2582 m³
